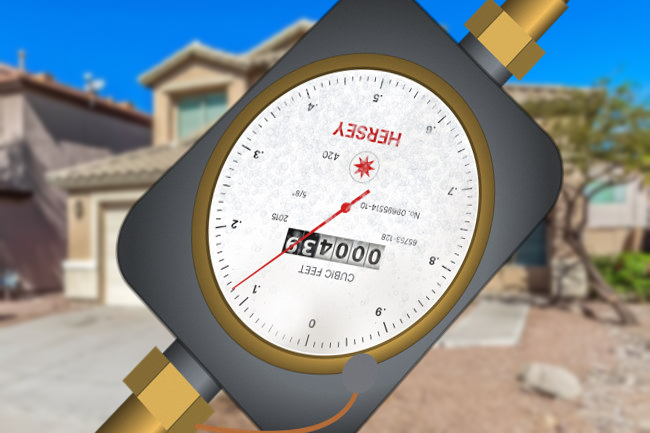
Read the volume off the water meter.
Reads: 439.12 ft³
